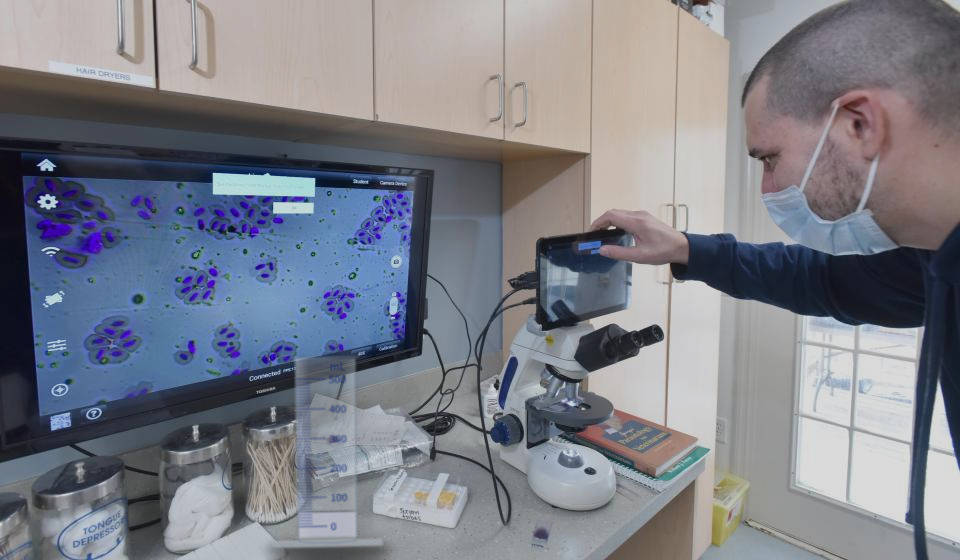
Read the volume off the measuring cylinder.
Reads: 50 mL
